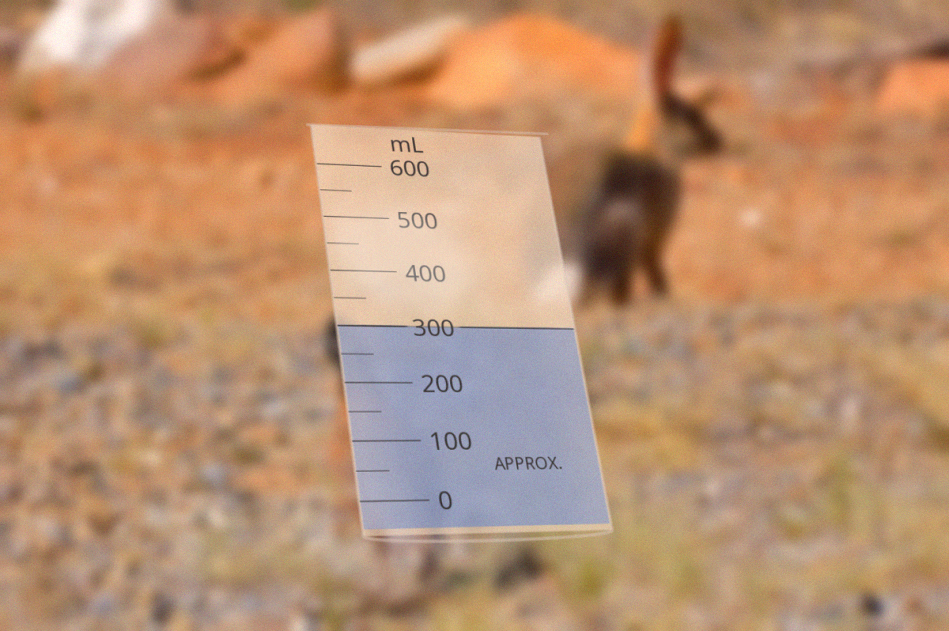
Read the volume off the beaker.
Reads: 300 mL
